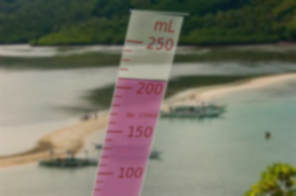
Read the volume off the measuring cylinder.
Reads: 210 mL
